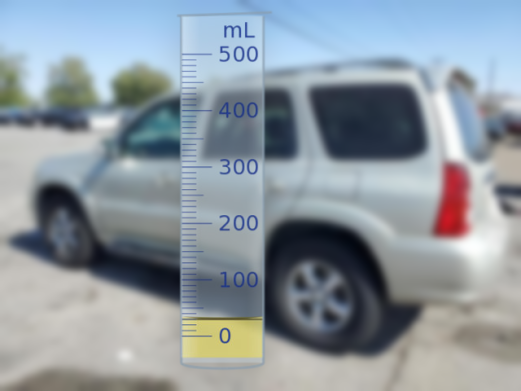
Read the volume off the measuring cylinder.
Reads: 30 mL
